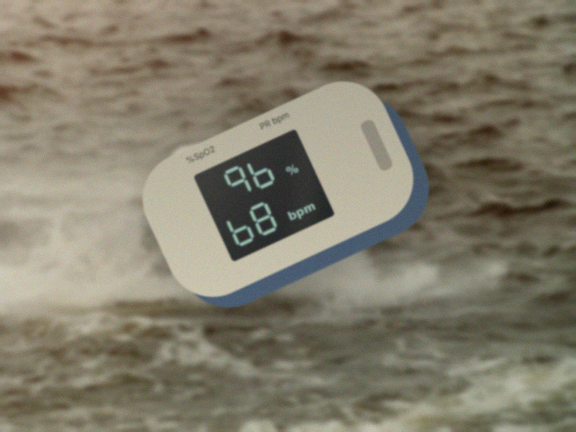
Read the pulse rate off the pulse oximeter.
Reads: 68 bpm
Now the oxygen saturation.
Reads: 96 %
